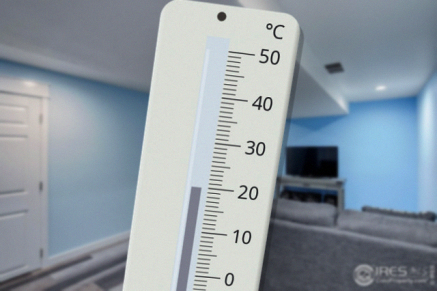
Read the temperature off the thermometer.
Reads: 20 °C
